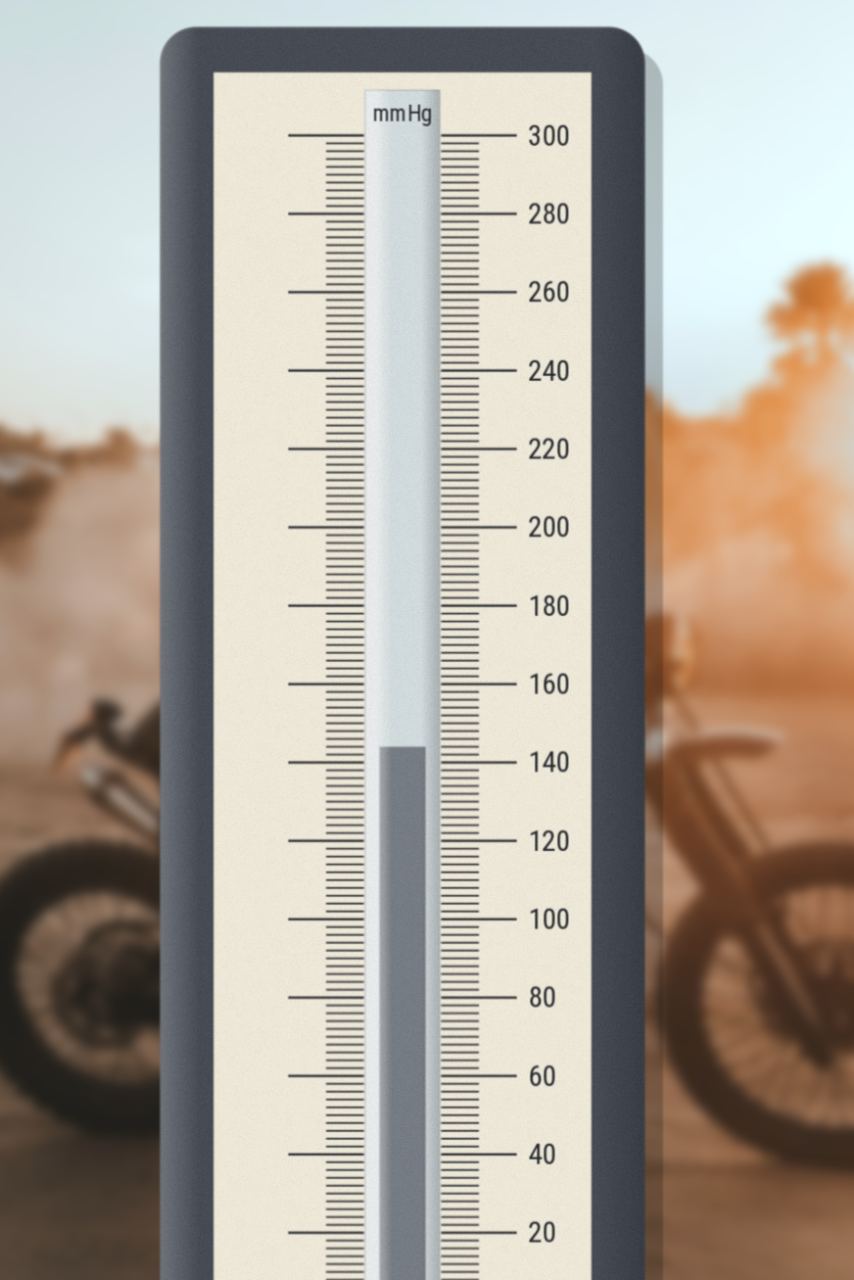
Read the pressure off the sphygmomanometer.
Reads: 144 mmHg
